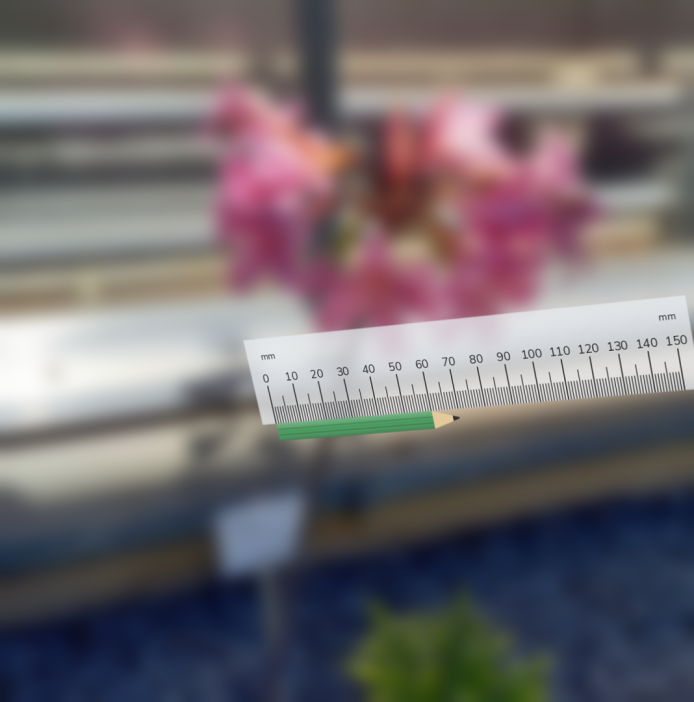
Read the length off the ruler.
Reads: 70 mm
